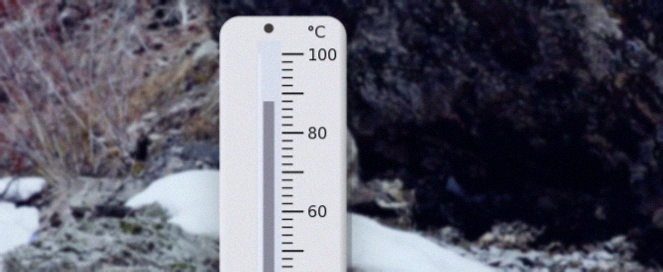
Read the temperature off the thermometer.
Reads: 88 °C
